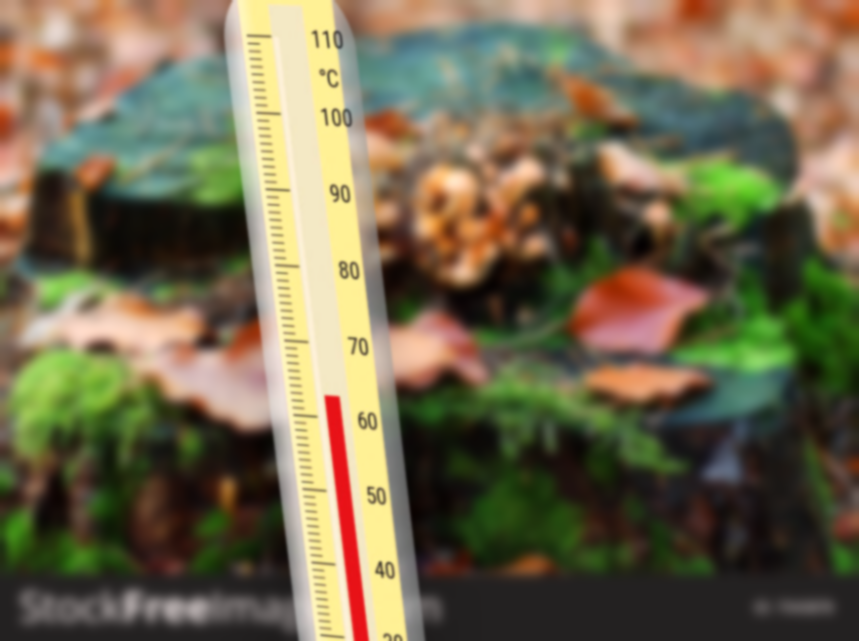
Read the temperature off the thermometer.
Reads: 63 °C
